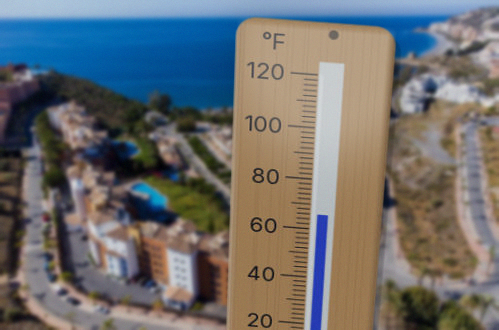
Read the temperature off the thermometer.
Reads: 66 °F
